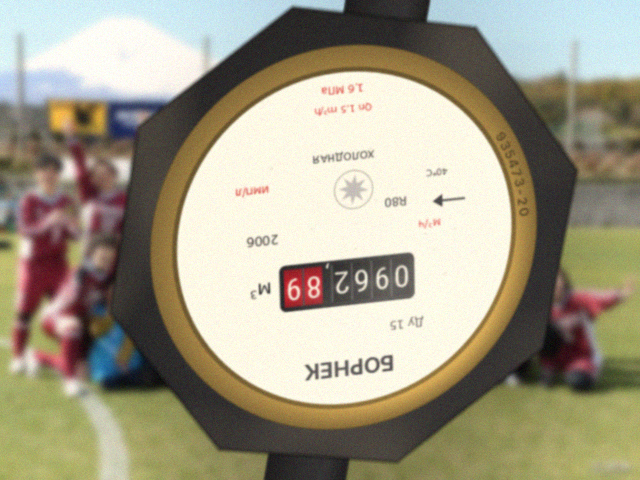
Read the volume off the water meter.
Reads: 962.89 m³
